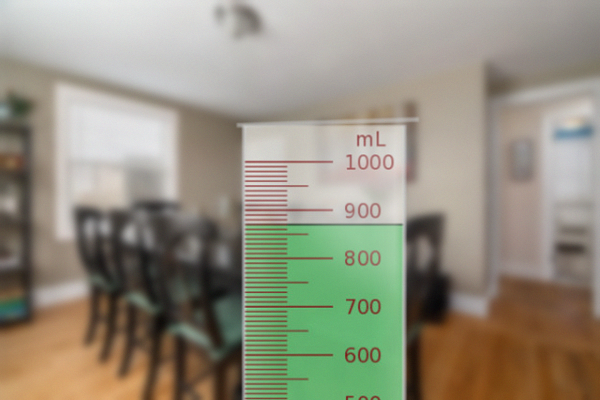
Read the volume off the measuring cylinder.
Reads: 870 mL
